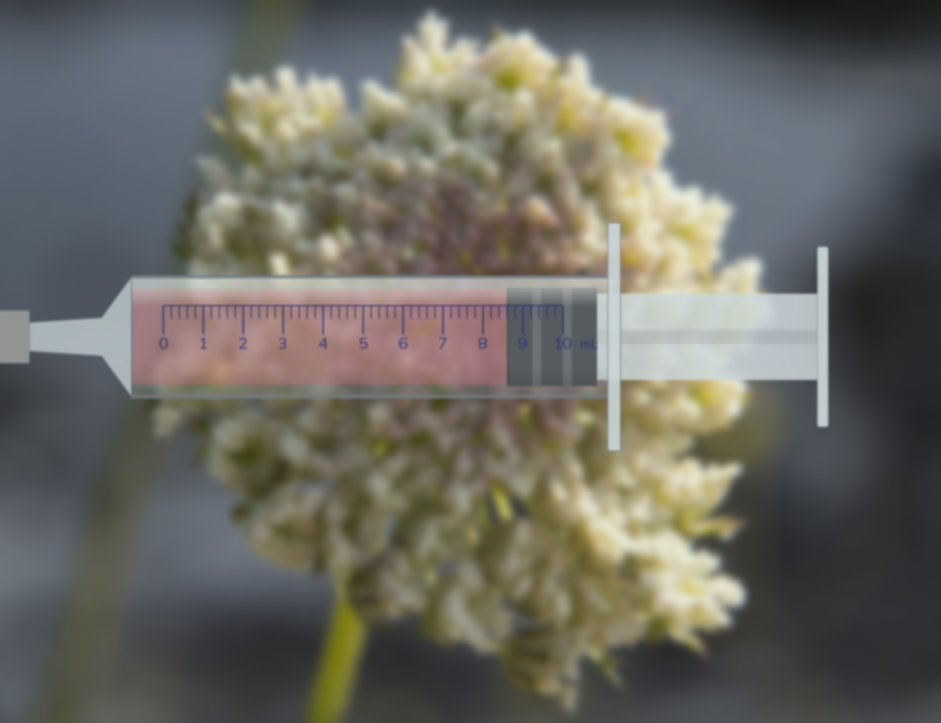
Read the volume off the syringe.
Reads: 8.6 mL
